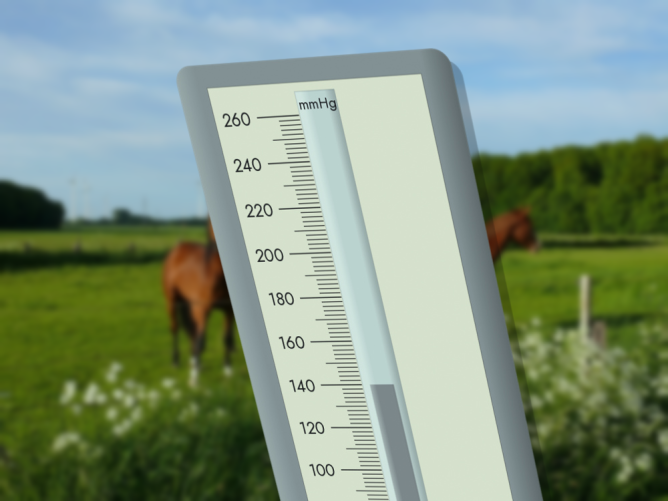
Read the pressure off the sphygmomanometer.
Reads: 140 mmHg
